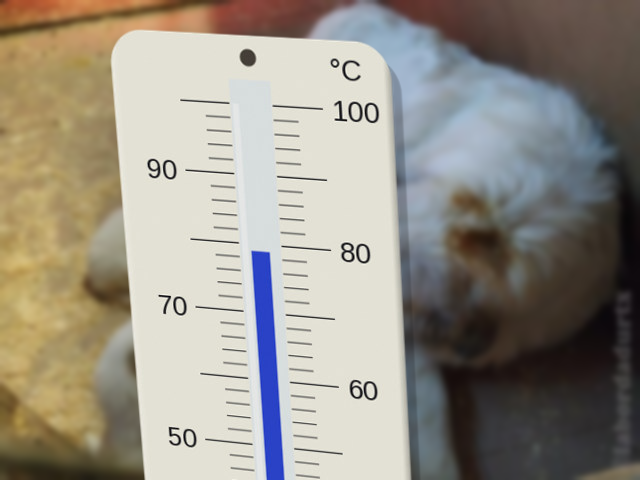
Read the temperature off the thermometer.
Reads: 79 °C
